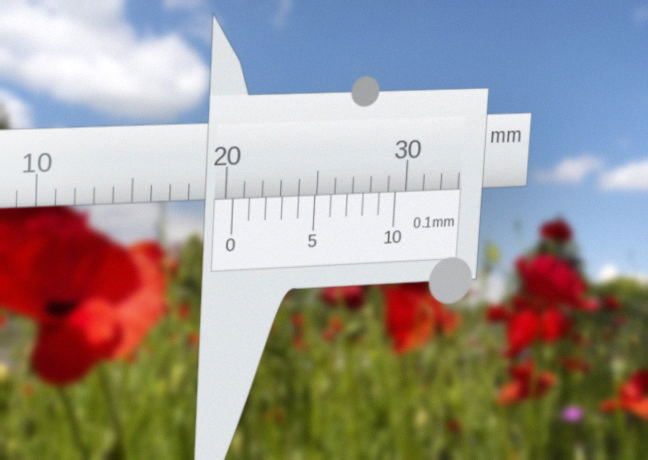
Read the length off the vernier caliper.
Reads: 20.4 mm
